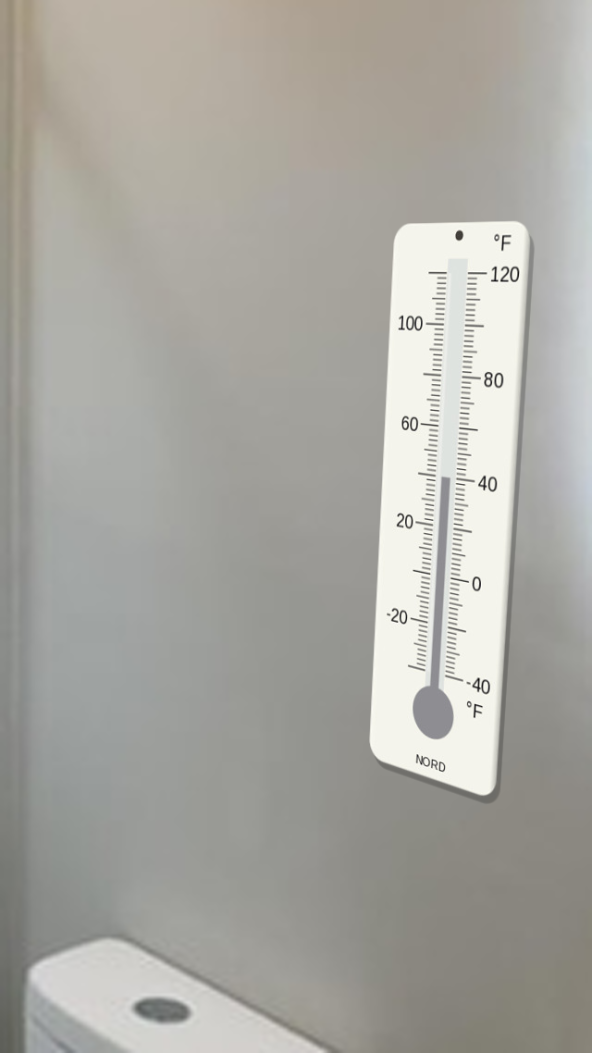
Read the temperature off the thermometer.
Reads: 40 °F
